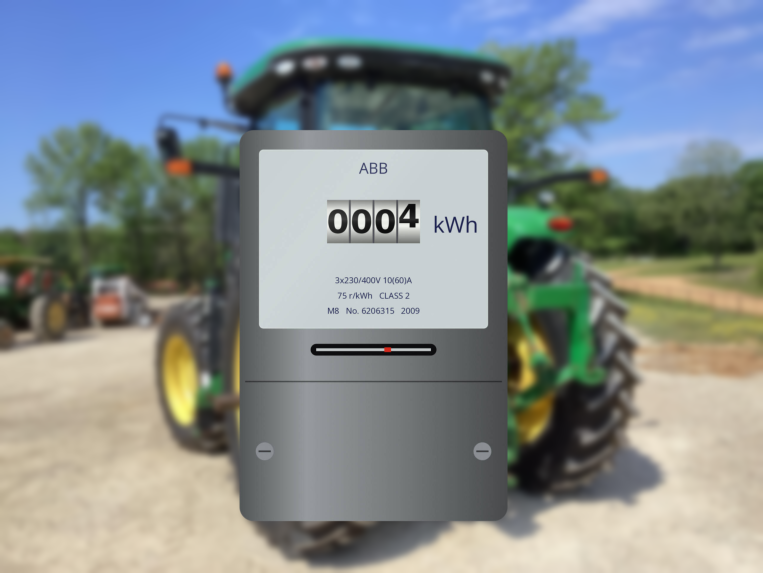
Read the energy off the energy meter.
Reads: 4 kWh
